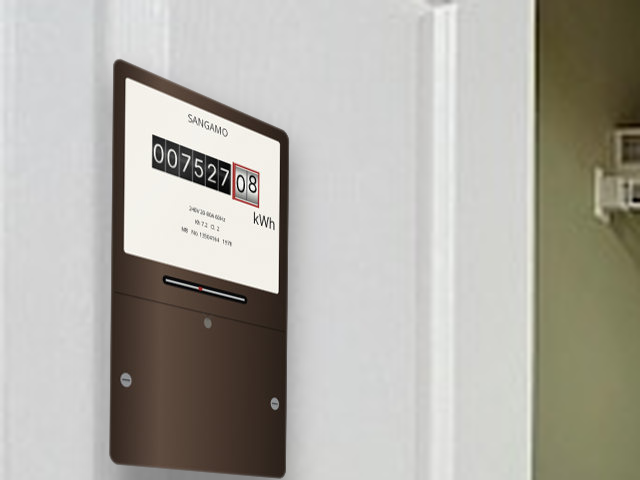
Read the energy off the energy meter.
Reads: 7527.08 kWh
